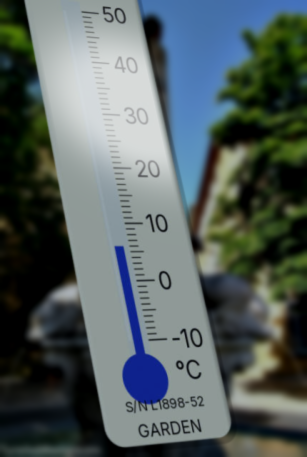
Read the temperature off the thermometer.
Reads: 6 °C
